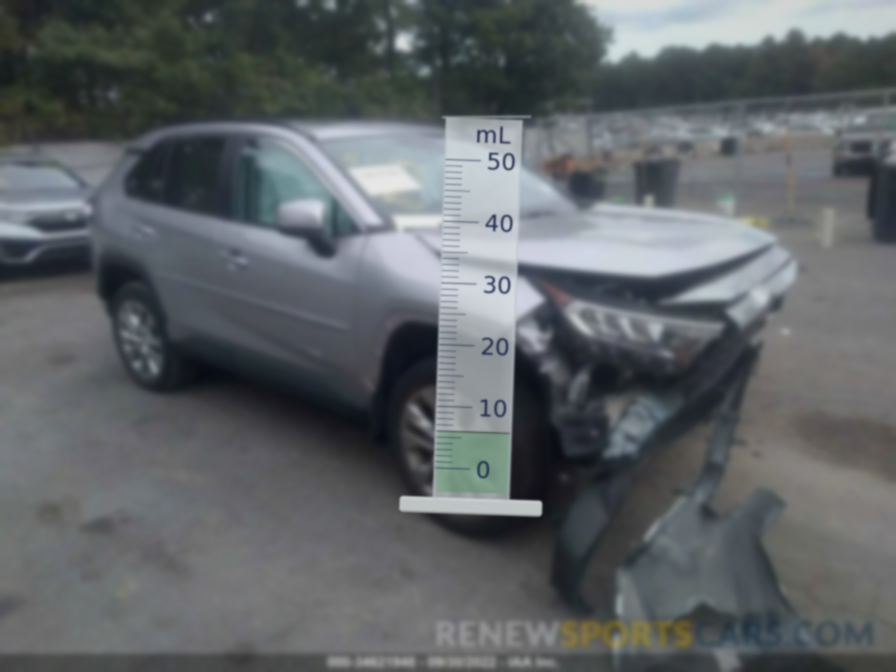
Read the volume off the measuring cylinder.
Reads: 6 mL
